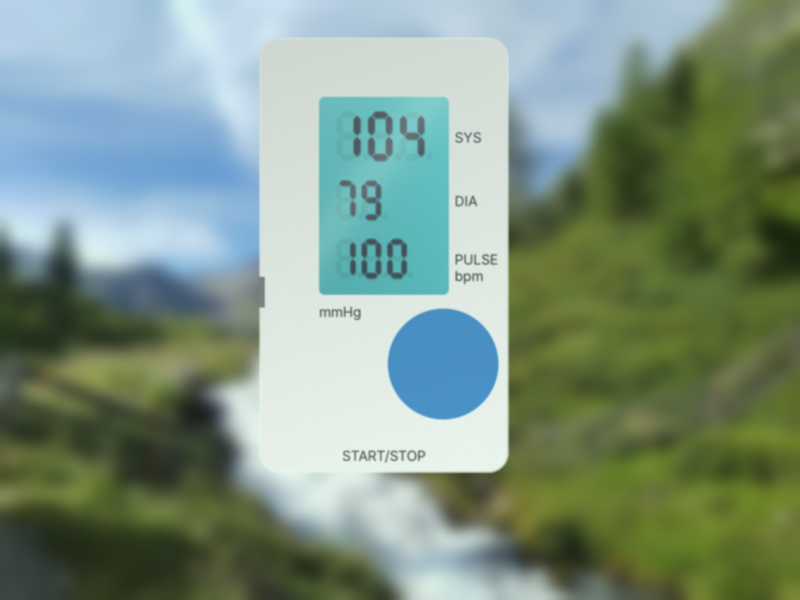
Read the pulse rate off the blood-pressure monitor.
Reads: 100 bpm
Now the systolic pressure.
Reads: 104 mmHg
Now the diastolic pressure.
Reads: 79 mmHg
